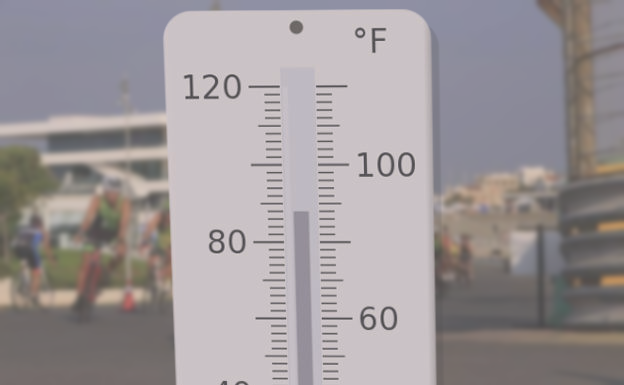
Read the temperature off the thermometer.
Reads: 88 °F
